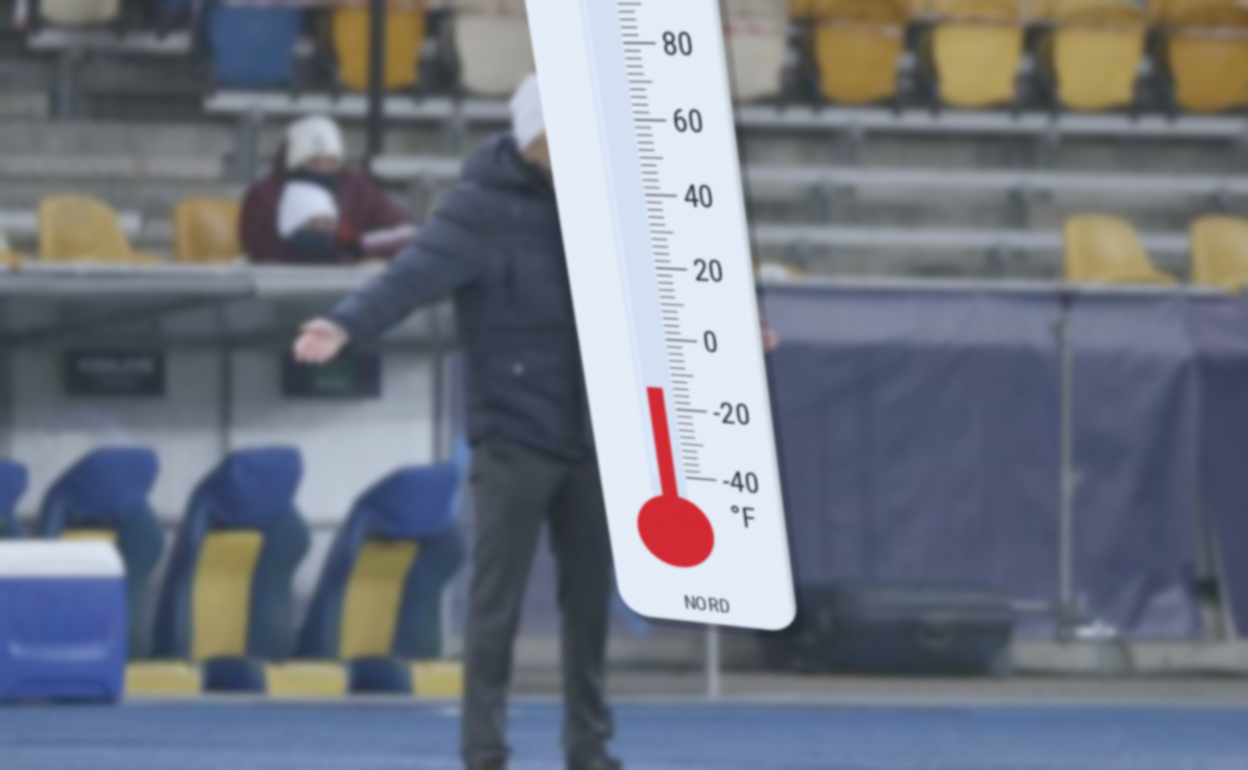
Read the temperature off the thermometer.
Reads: -14 °F
